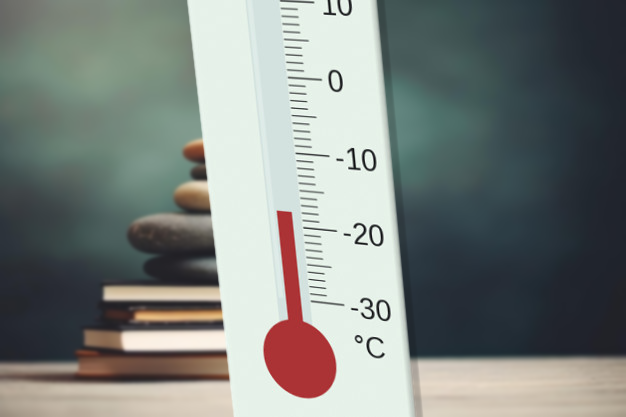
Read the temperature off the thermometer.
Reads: -18 °C
